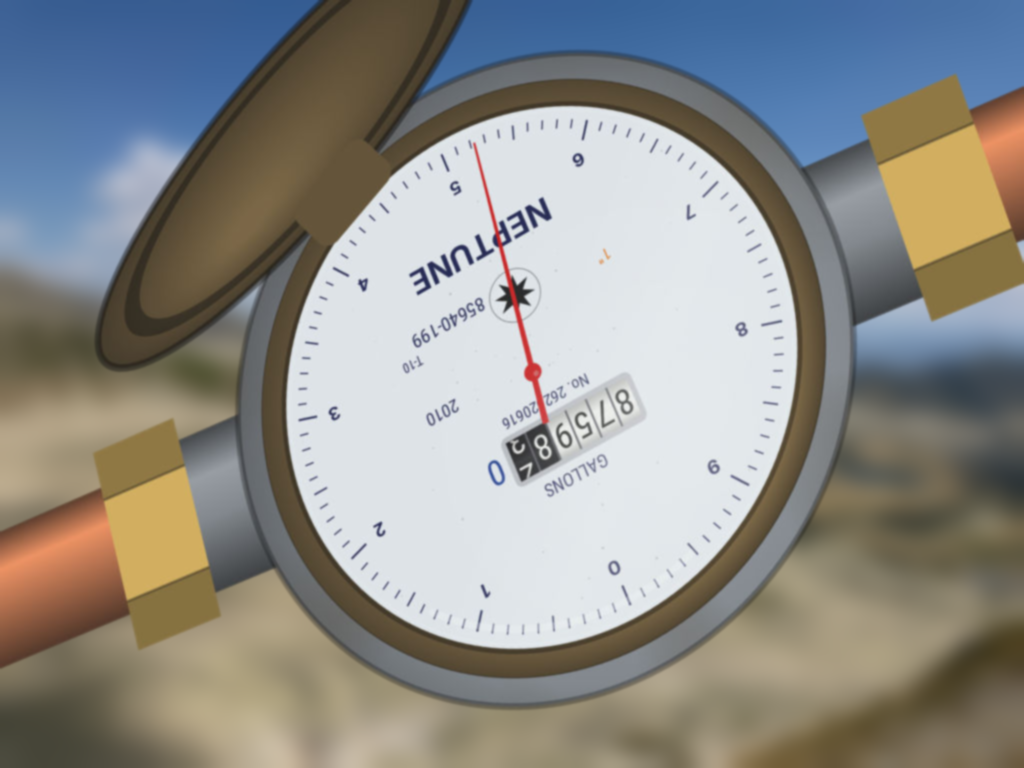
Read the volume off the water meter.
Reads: 8759825.2 gal
